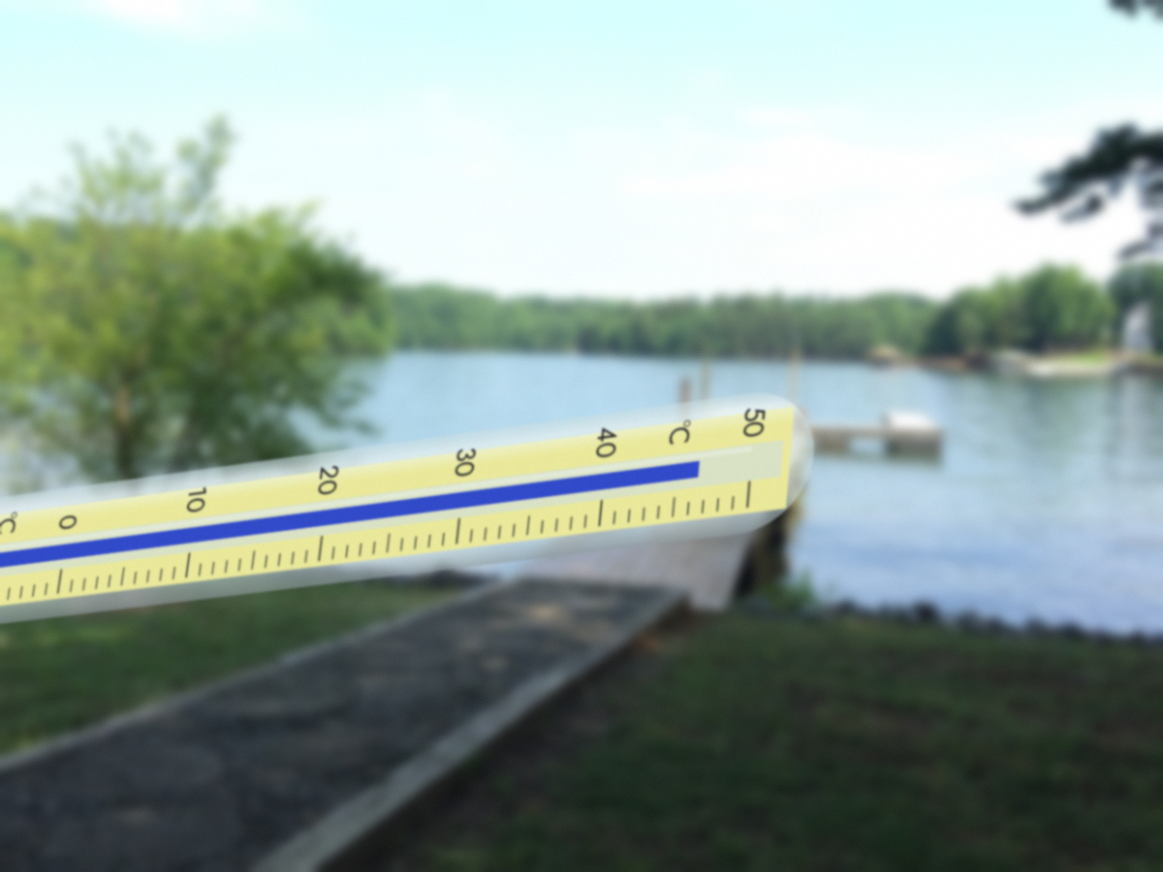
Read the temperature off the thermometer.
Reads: 46.5 °C
